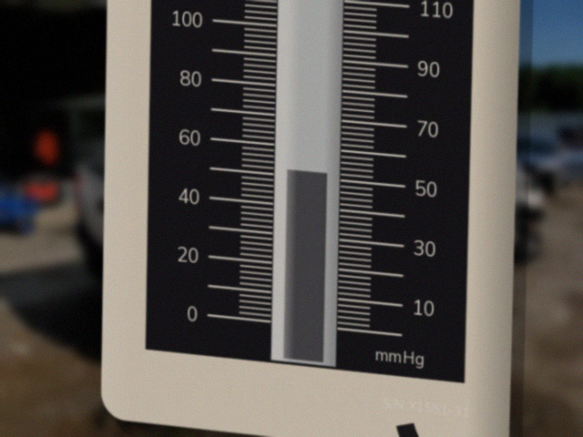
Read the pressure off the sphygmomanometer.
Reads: 52 mmHg
